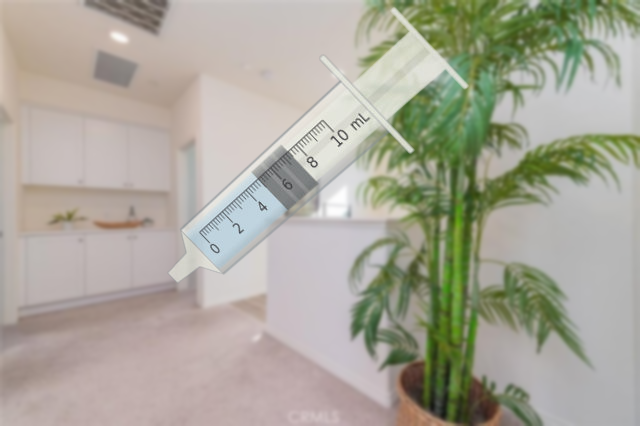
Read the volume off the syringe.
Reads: 5 mL
